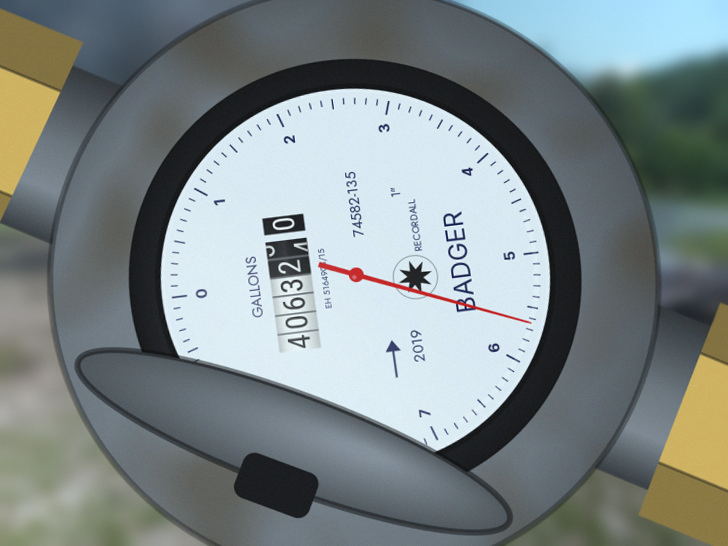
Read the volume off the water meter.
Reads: 4063235.6 gal
